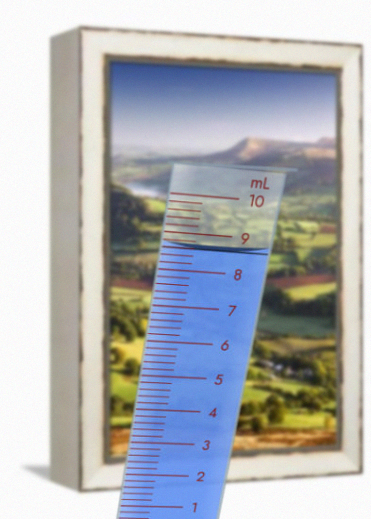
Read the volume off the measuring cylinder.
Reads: 8.6 mL
